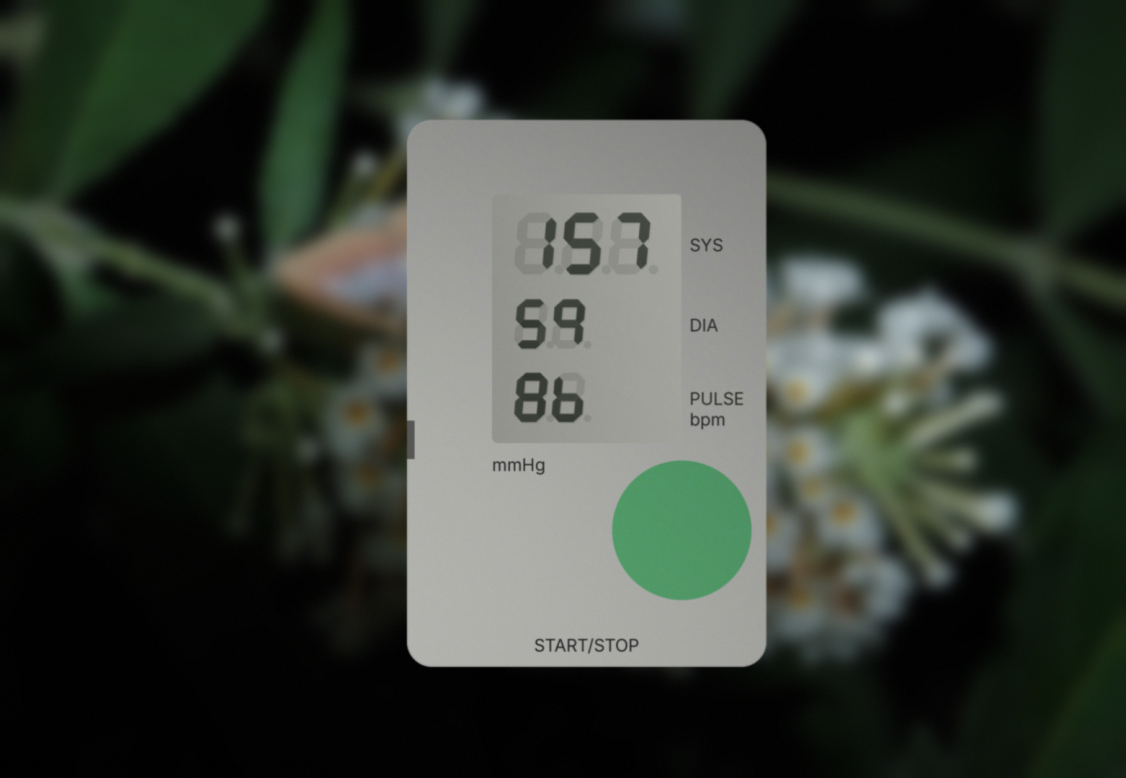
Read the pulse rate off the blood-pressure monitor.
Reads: 86 bpm
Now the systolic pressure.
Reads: 157 mmHg
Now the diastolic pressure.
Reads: 59 mmHg
